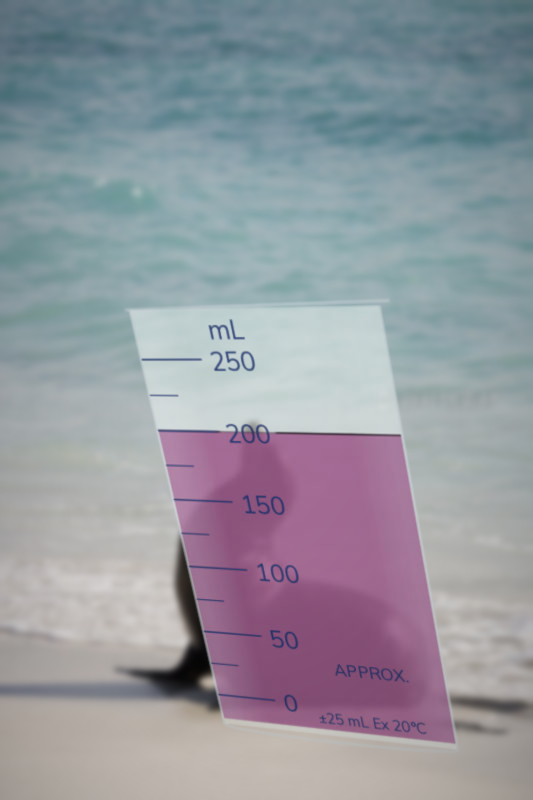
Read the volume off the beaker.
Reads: 200 mL
